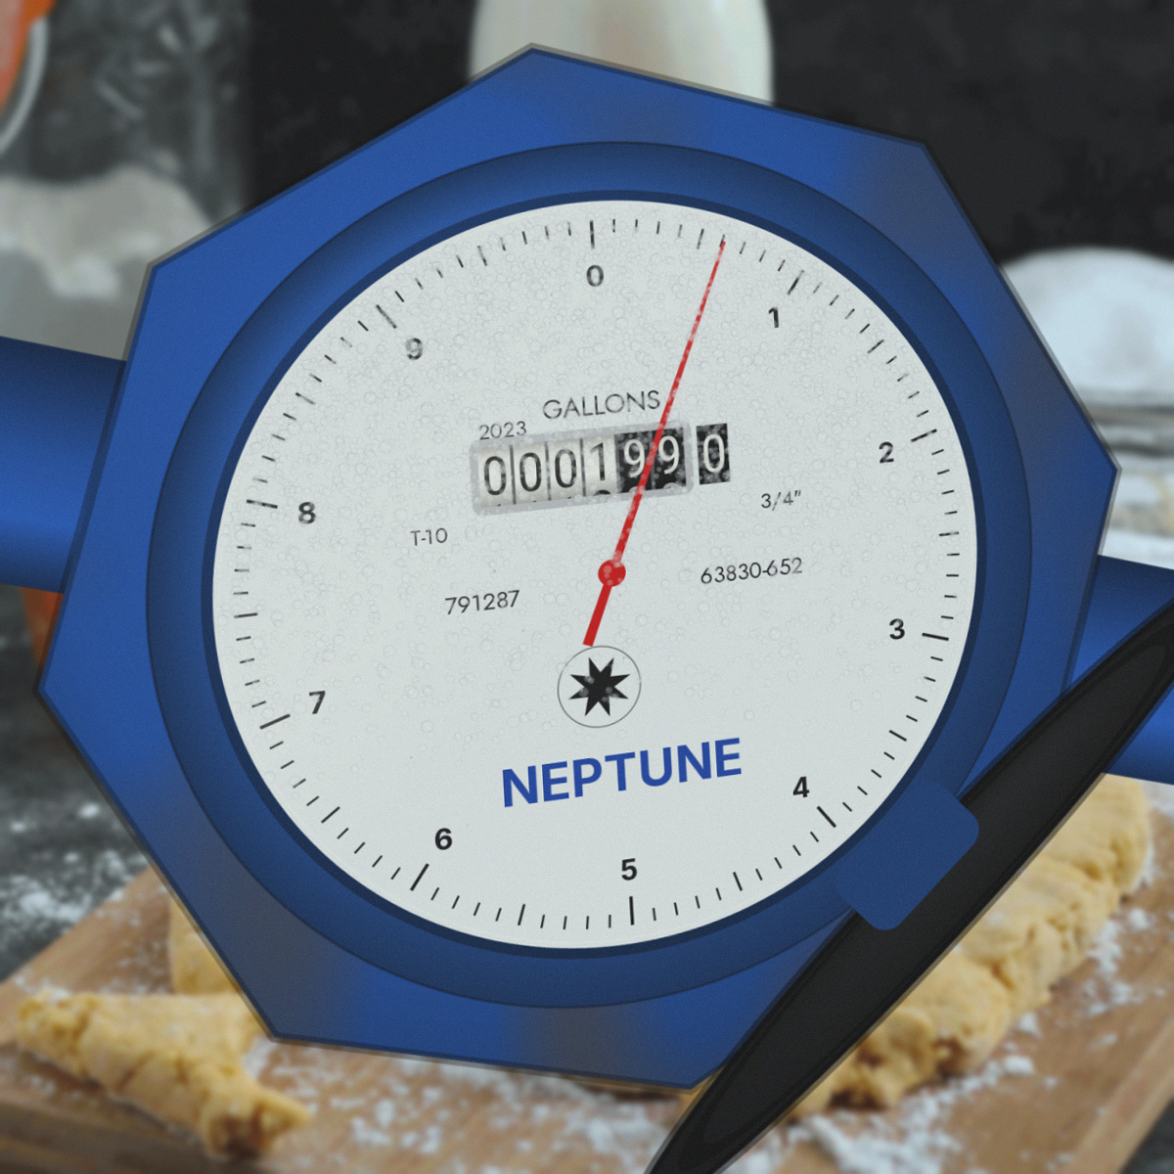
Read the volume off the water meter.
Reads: 1990.6 gal
